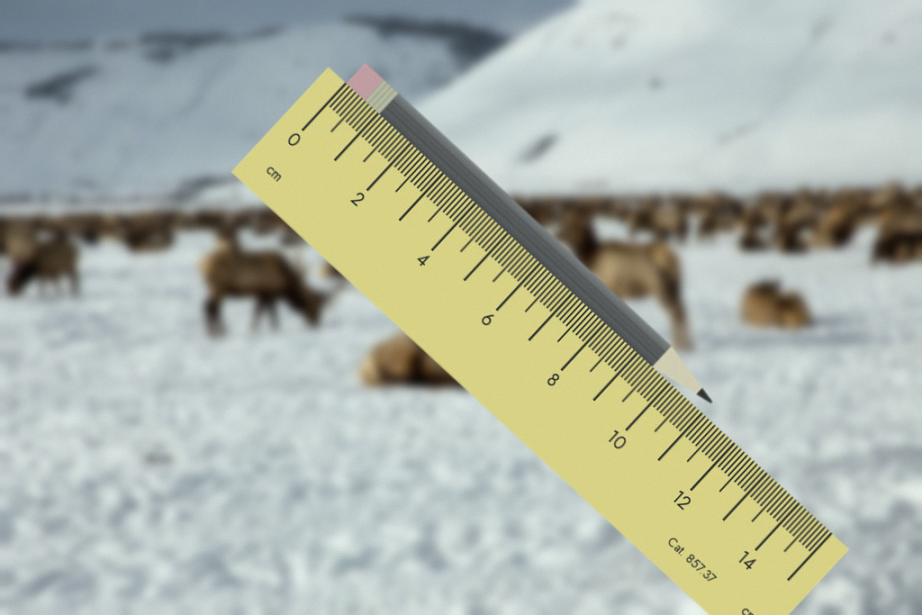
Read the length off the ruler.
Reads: 11 cm
